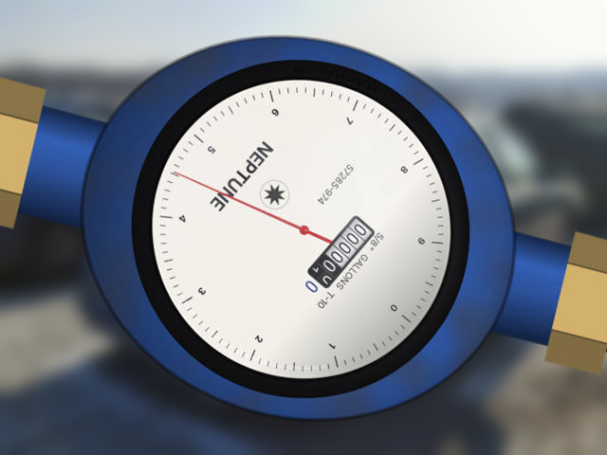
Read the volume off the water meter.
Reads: 4.5 gal
